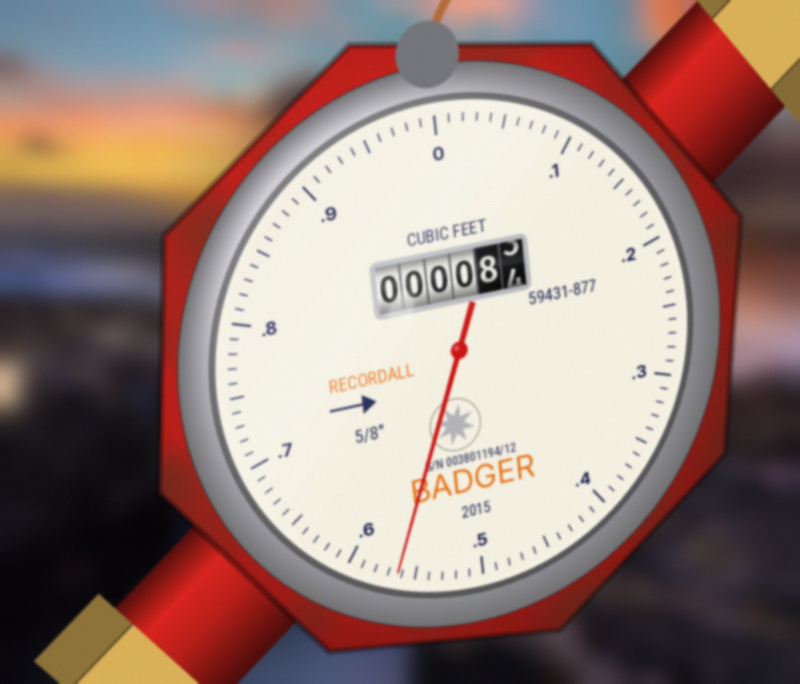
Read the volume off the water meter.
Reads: 83.56 ft³
